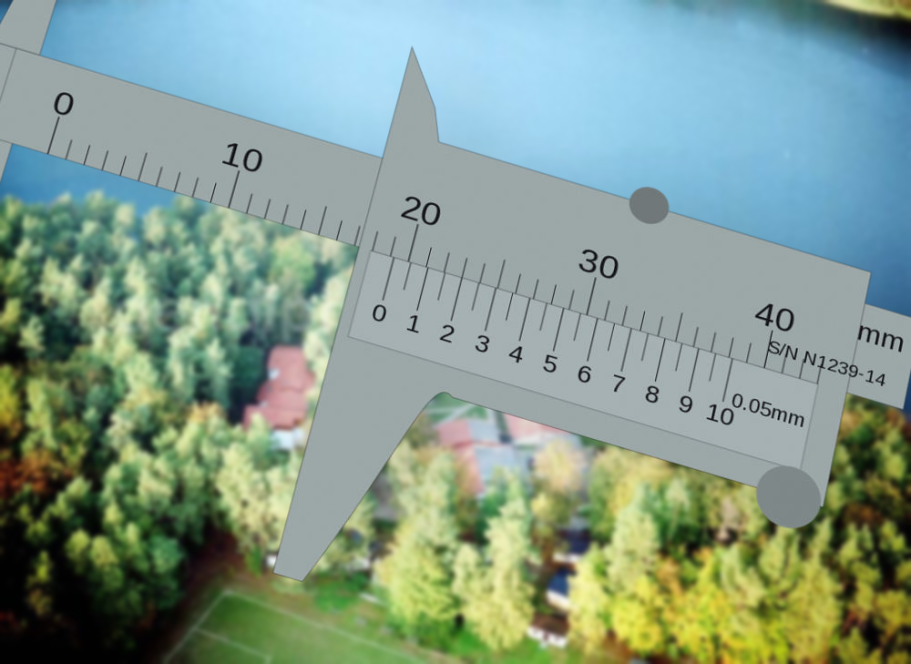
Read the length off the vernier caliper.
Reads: 19.2 mm
